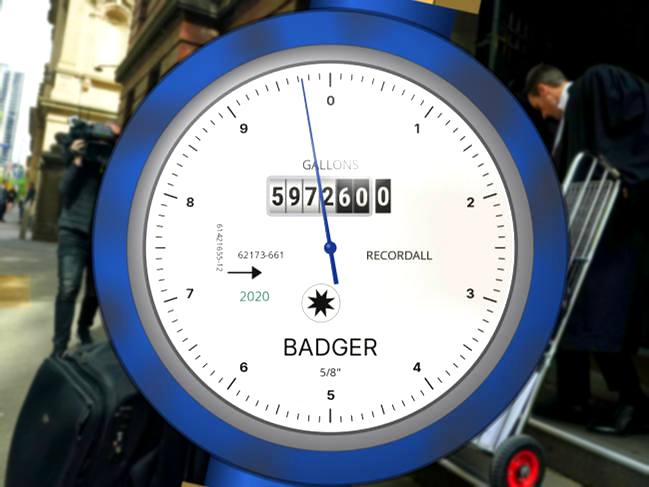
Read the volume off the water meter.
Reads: 5972599.7 gal
